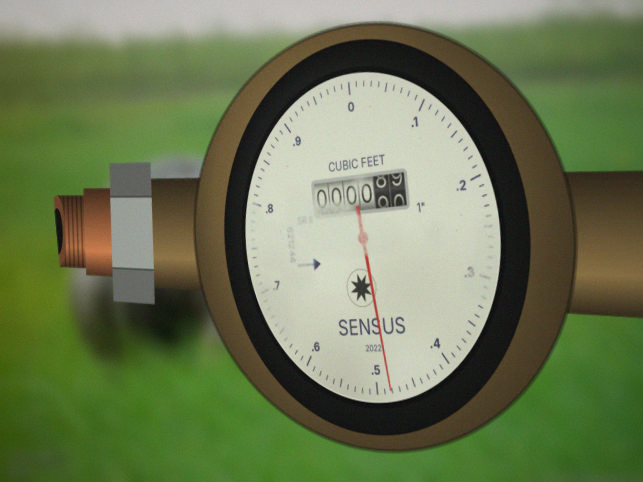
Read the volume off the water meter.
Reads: 89.48 ft³
